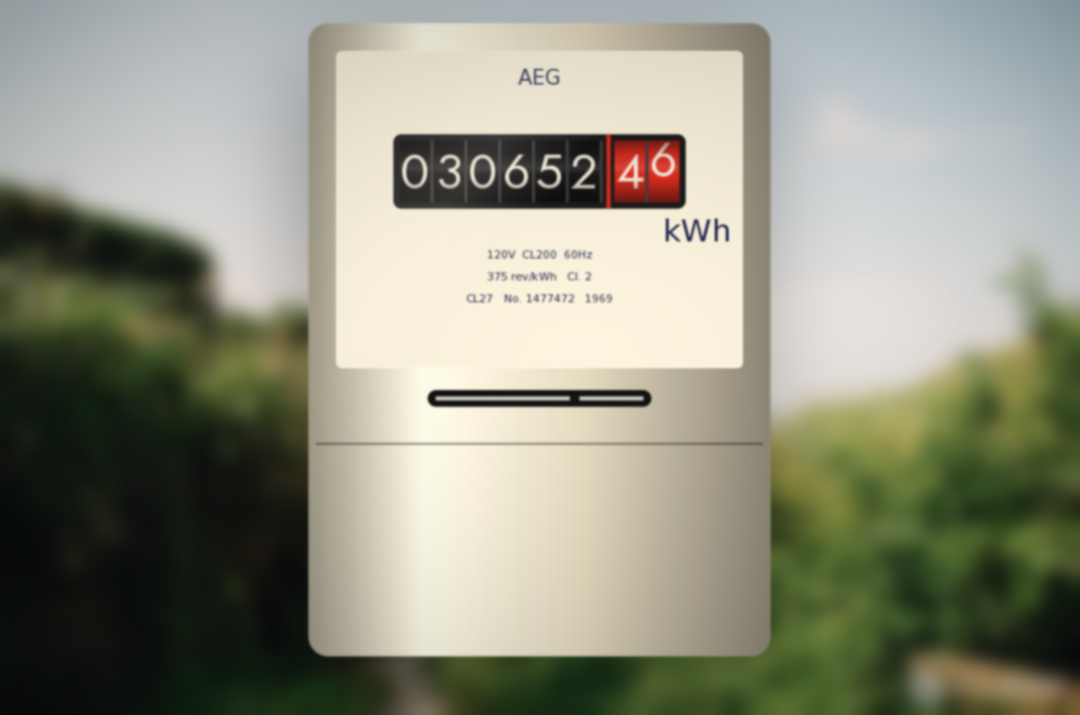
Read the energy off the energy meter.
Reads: 30652.46 kWh
